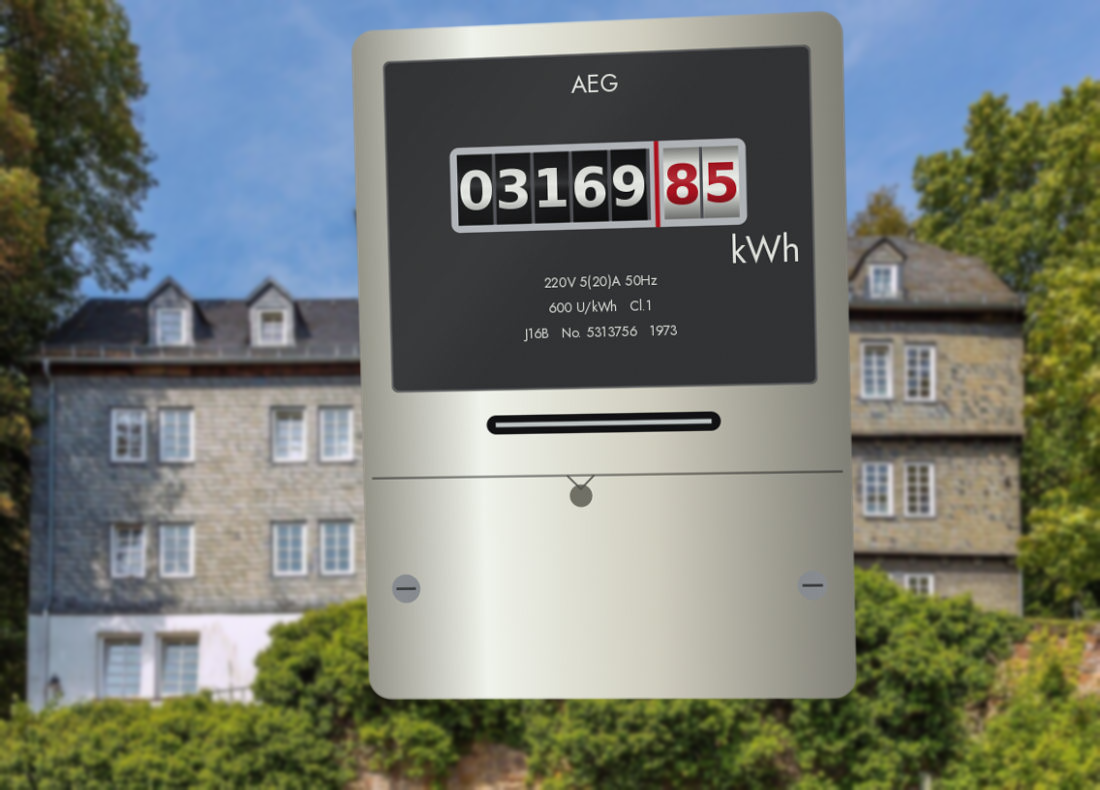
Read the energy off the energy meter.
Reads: 3169.85 kWh
